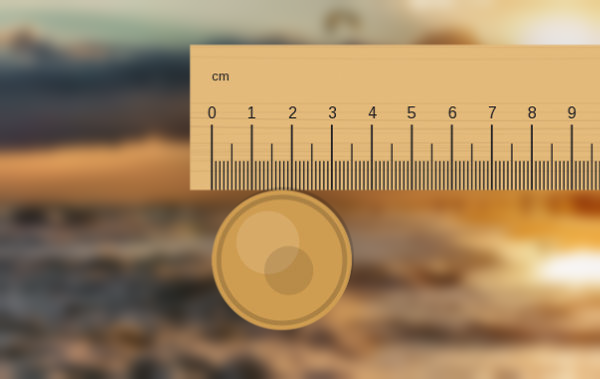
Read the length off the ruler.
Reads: 3.5 cm
